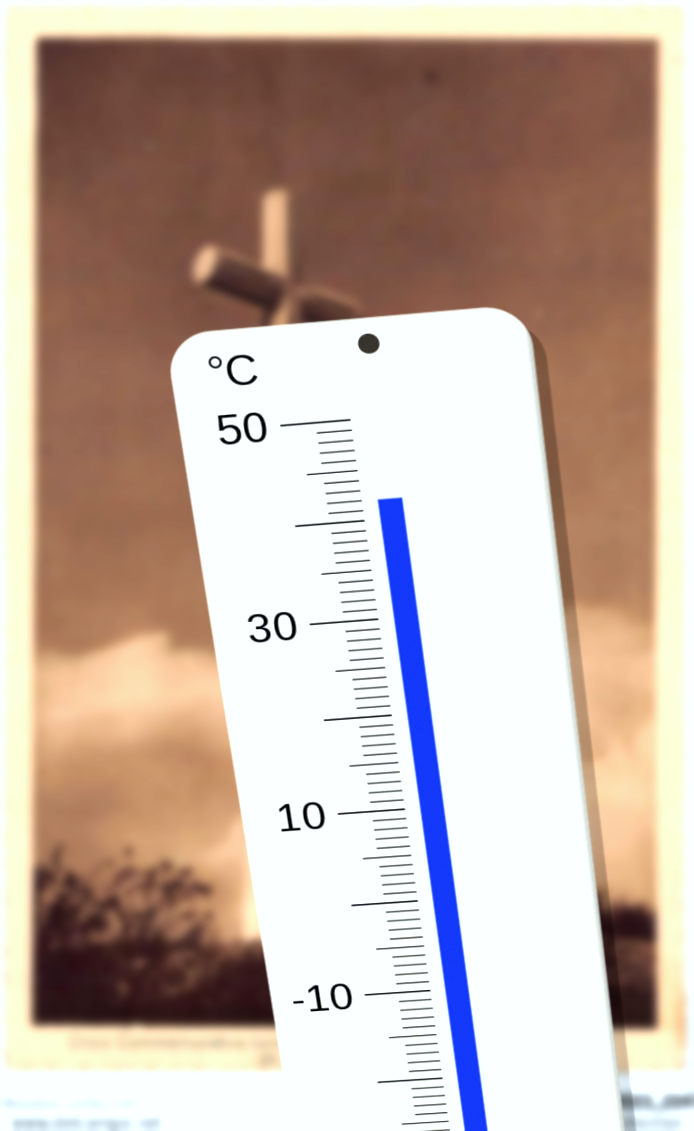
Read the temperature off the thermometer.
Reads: 42 °C
